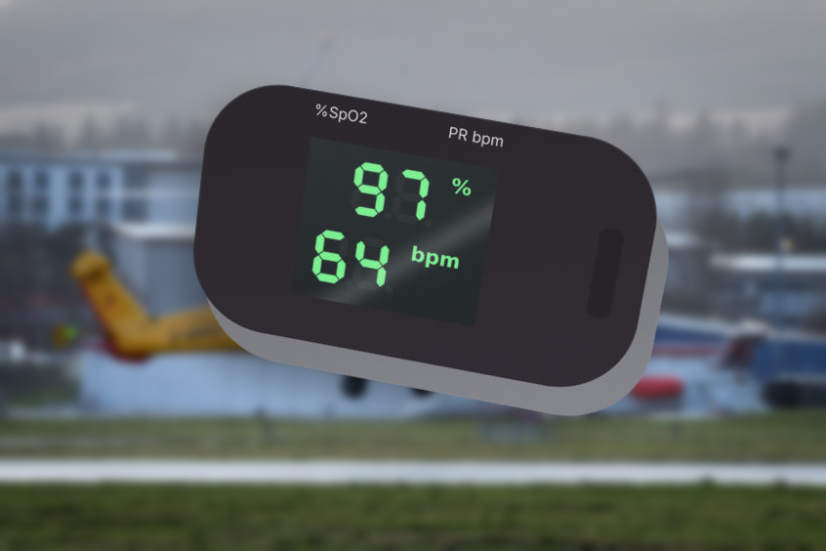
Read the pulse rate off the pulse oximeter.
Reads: 64 bpm
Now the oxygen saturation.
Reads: 97 %
